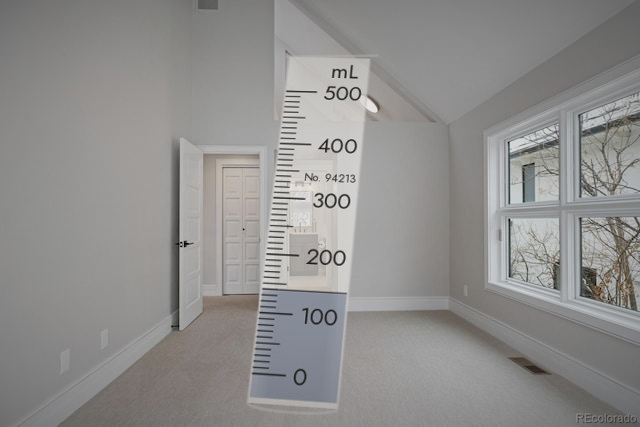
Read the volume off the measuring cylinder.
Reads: 140 mL
